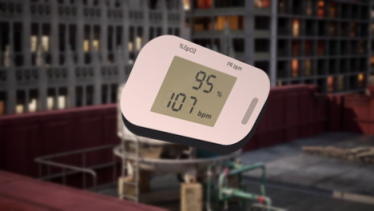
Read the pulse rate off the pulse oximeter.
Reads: 107 bpm
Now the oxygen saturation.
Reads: 95 %
